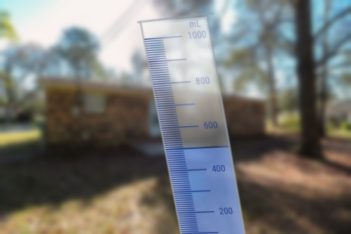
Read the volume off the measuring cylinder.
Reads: 500 mL
